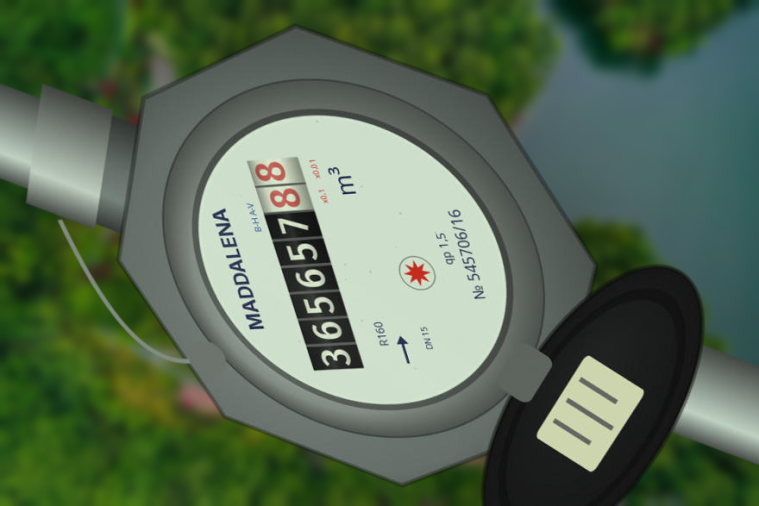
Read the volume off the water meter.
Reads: 365657.88 m³
